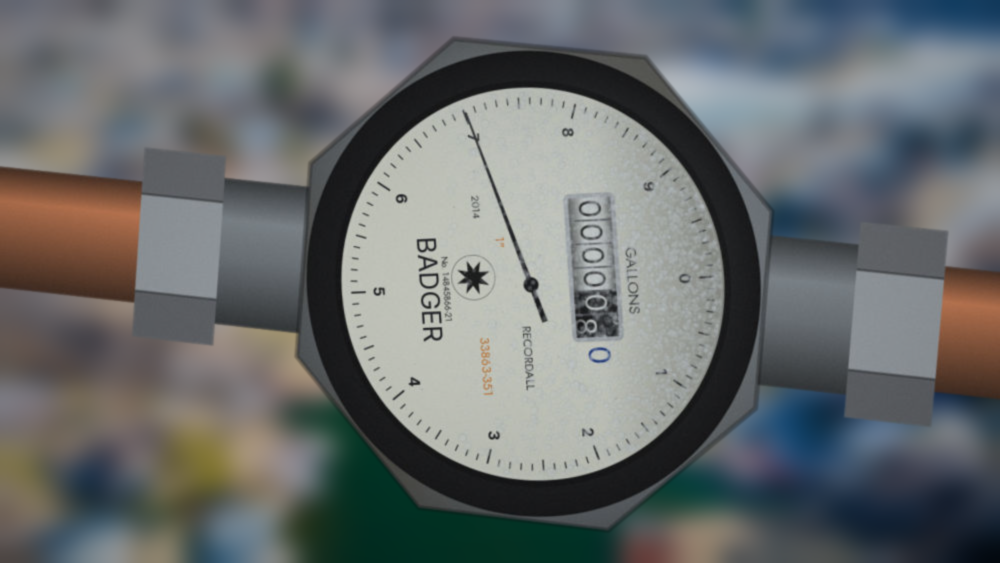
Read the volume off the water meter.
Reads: 77.0 gal
